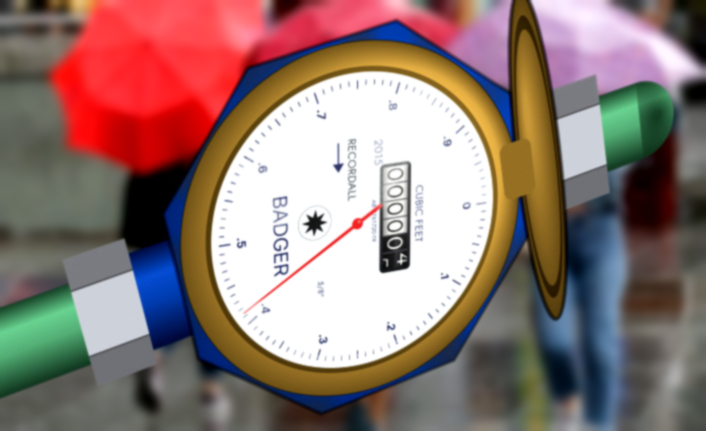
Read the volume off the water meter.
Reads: 4.41 ft³
